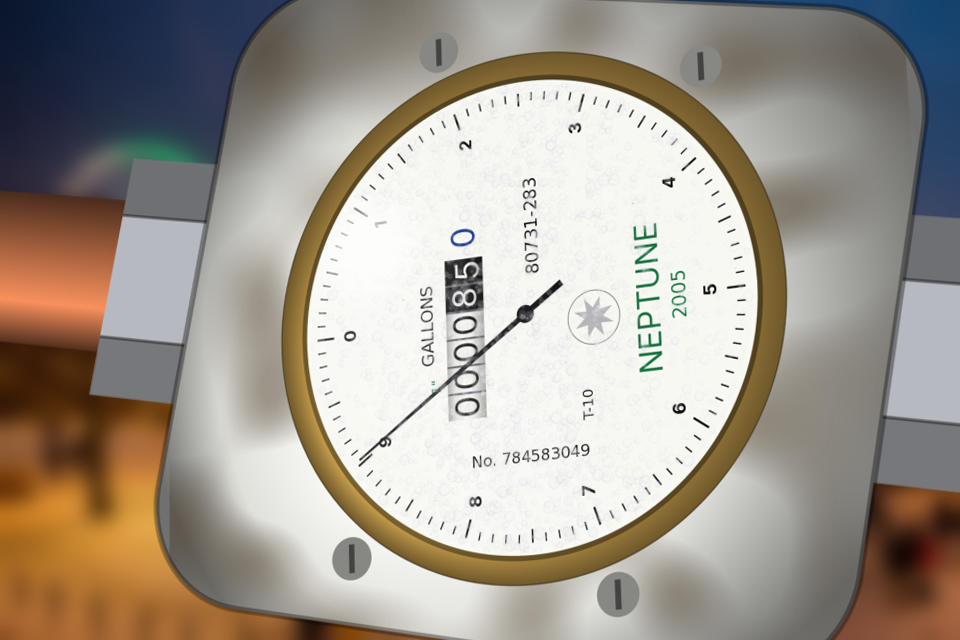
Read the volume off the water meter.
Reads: 849.0 gal
